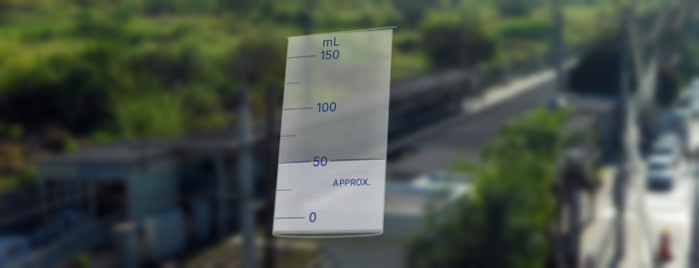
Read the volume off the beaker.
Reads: 50 mL
